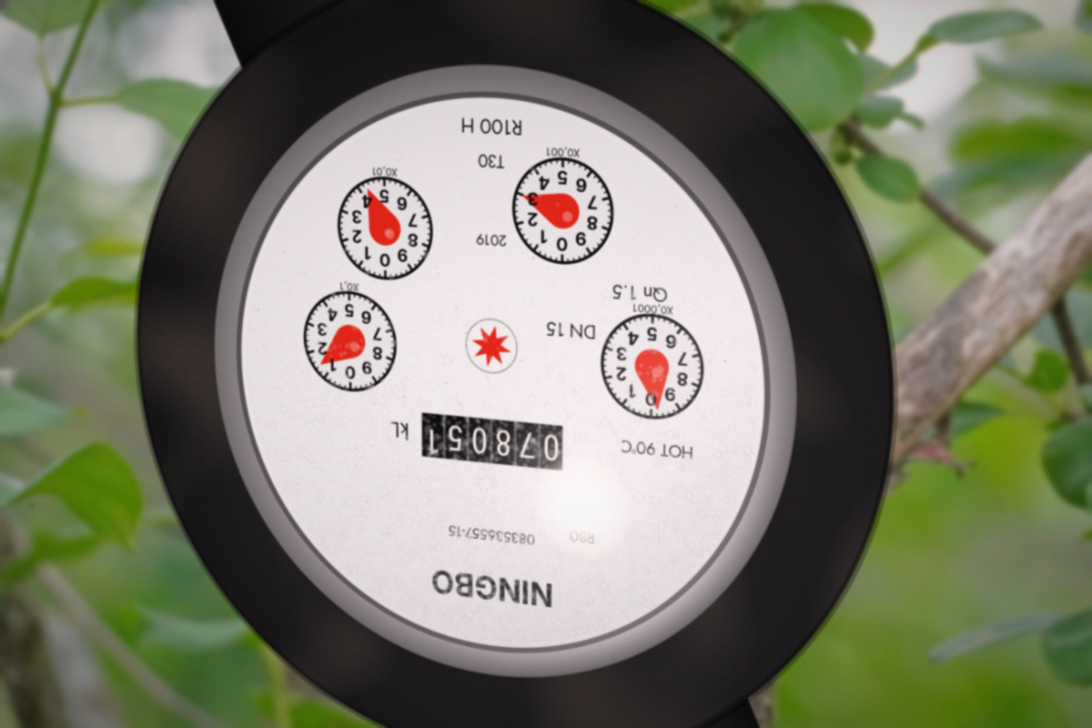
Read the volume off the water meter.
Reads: 78051.1429 kL
